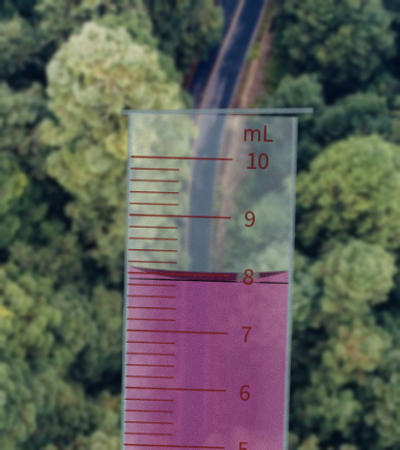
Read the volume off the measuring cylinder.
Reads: 7.9 mL
